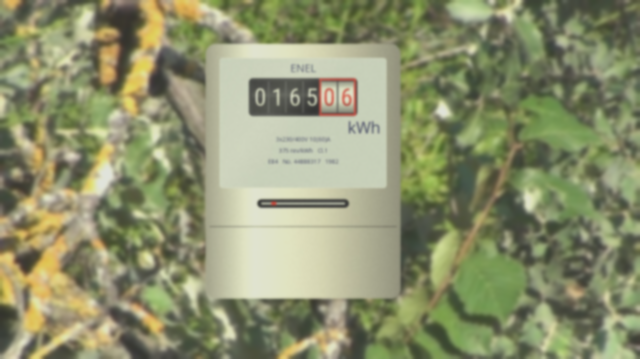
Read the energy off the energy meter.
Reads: 165.06 kWh
